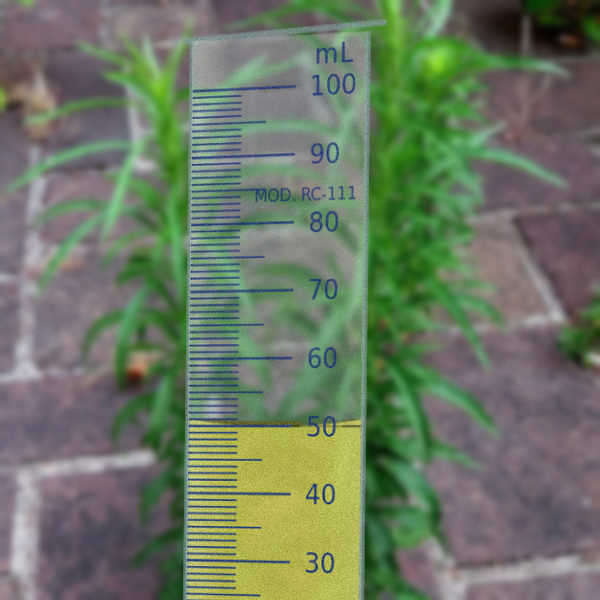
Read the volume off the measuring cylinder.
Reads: 50 mL
